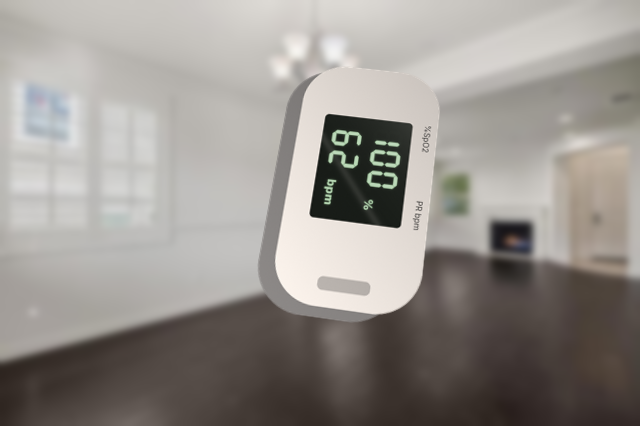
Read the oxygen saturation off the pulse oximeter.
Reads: 100 %
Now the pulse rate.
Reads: 62 bpm
